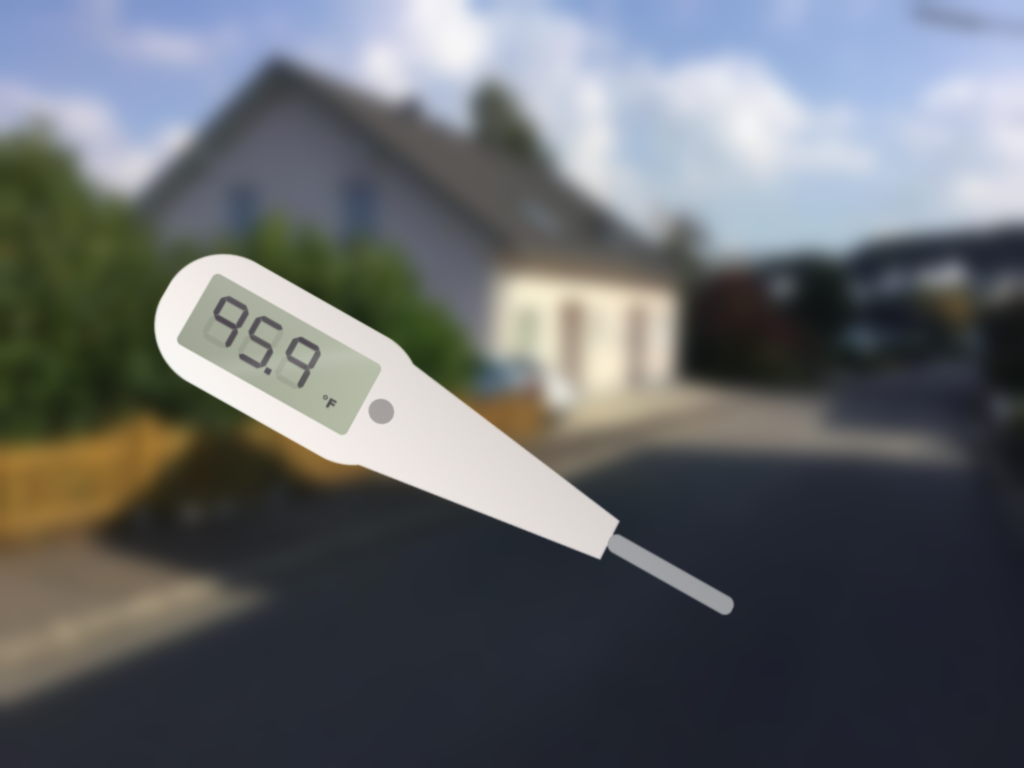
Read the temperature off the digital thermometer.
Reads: 95.9 °F
